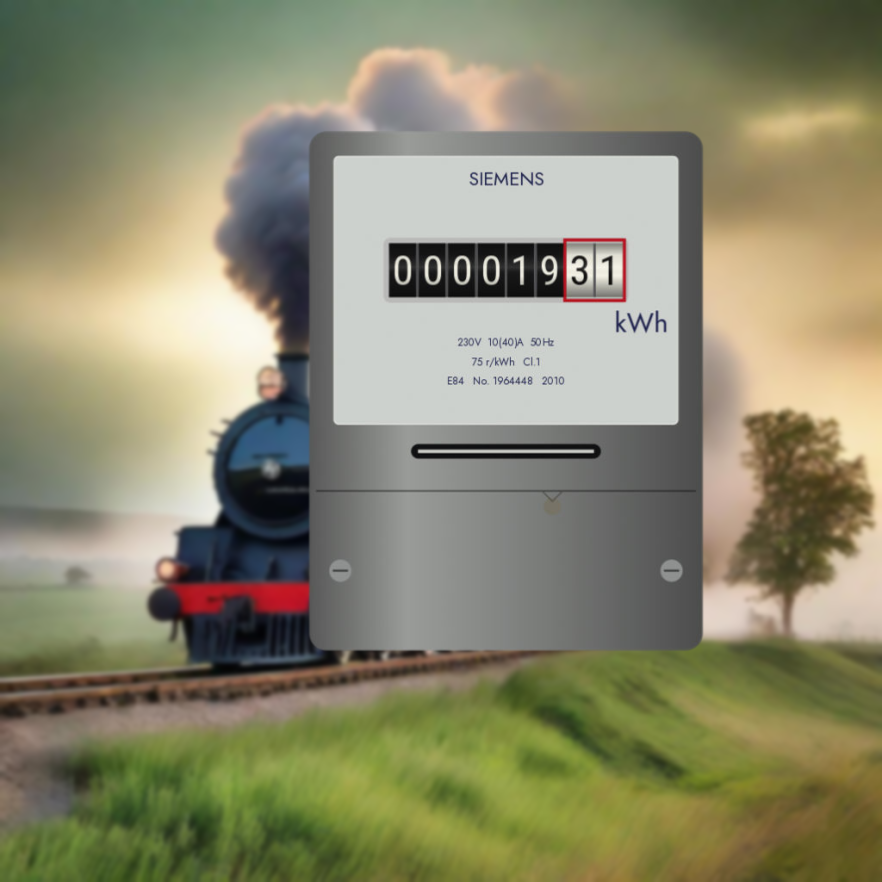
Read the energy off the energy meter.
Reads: 19.31 kWh
